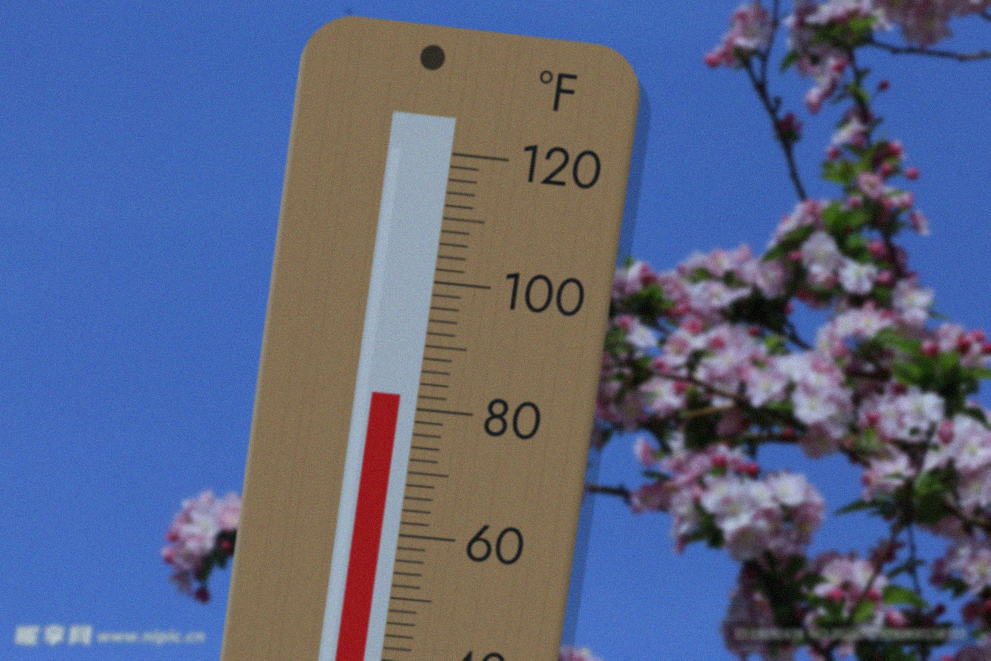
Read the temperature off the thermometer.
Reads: 82 °F
